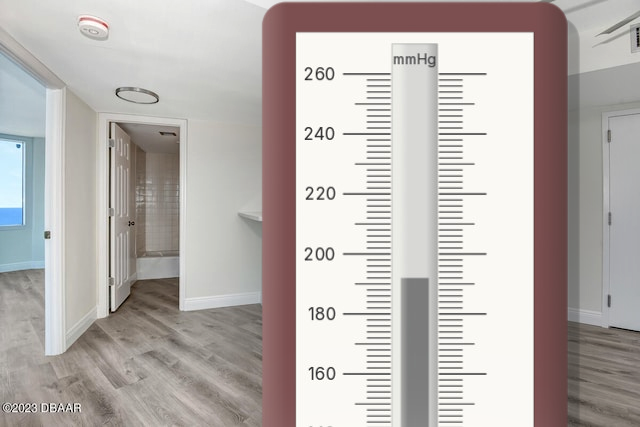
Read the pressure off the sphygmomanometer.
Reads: 192 mmHg
